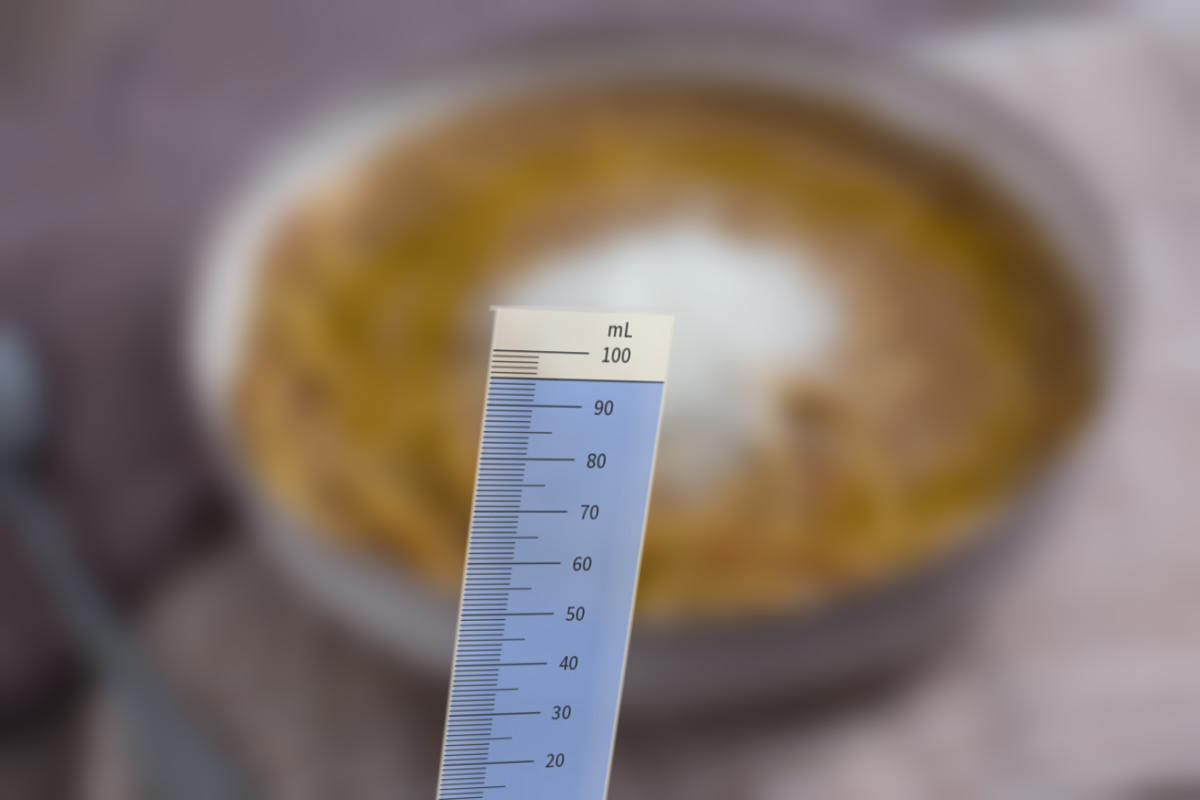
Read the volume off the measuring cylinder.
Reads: 95 mL
